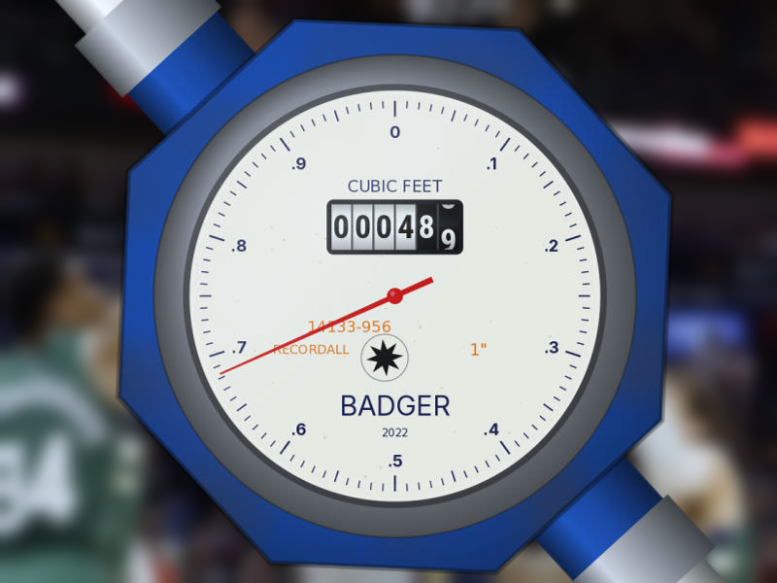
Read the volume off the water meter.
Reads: 488.68 ft³
